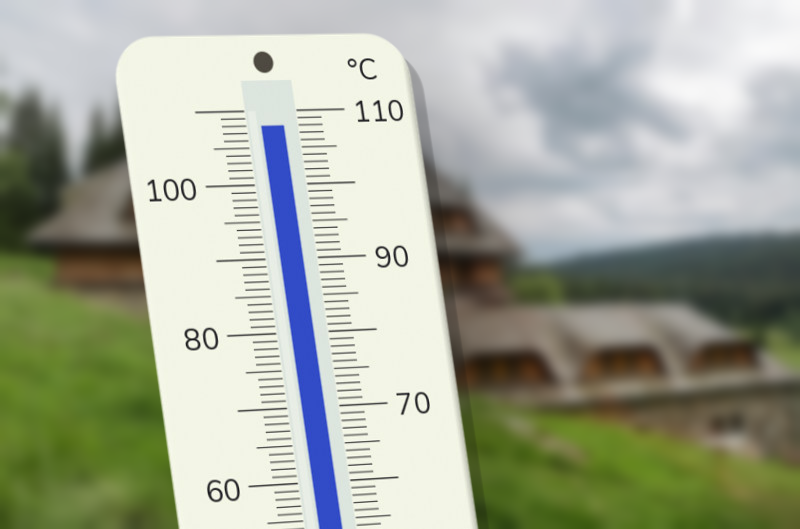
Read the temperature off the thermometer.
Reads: 108 °C
